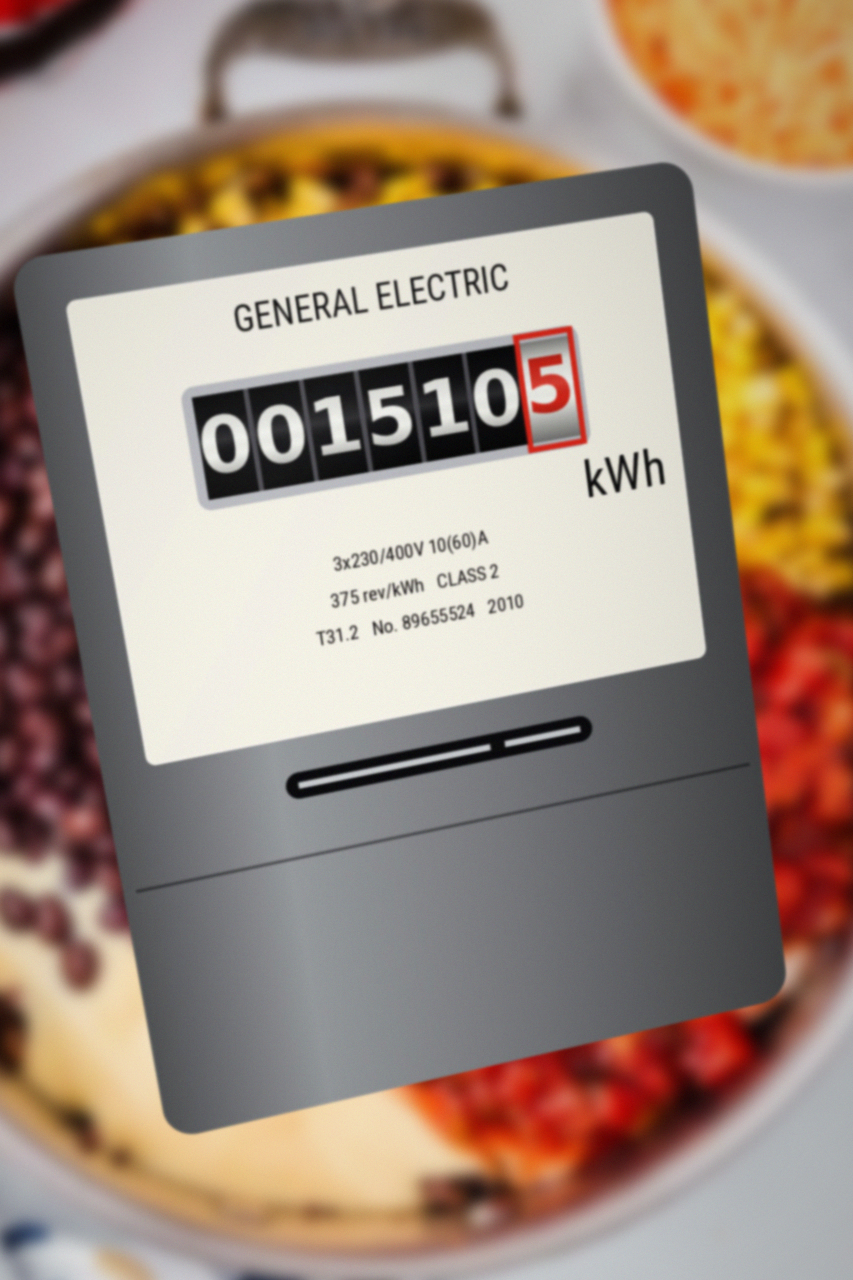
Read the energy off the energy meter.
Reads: 1510.5 kWh
